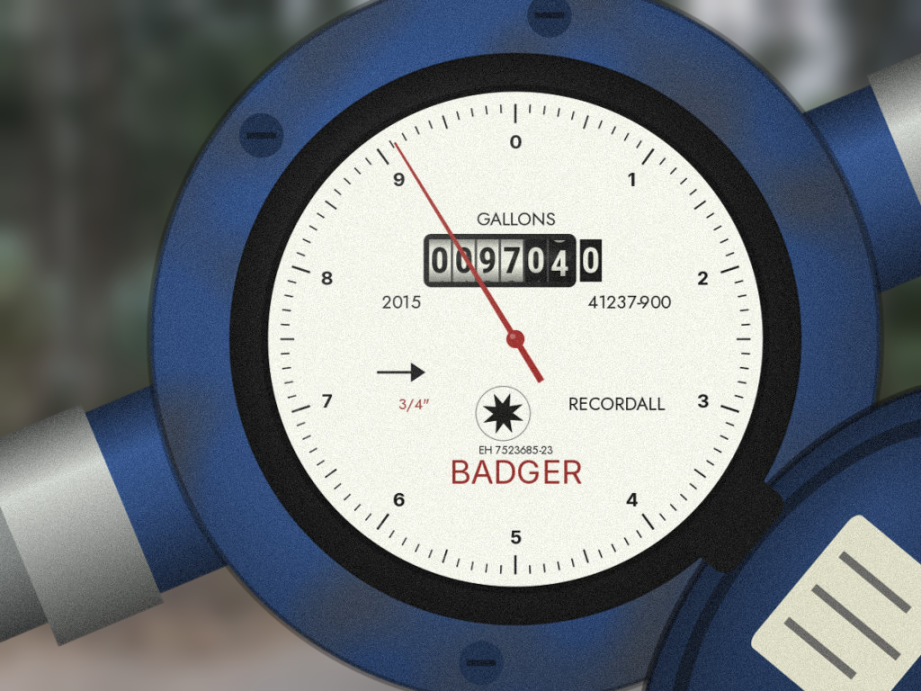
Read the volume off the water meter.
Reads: 97039.1 gal
